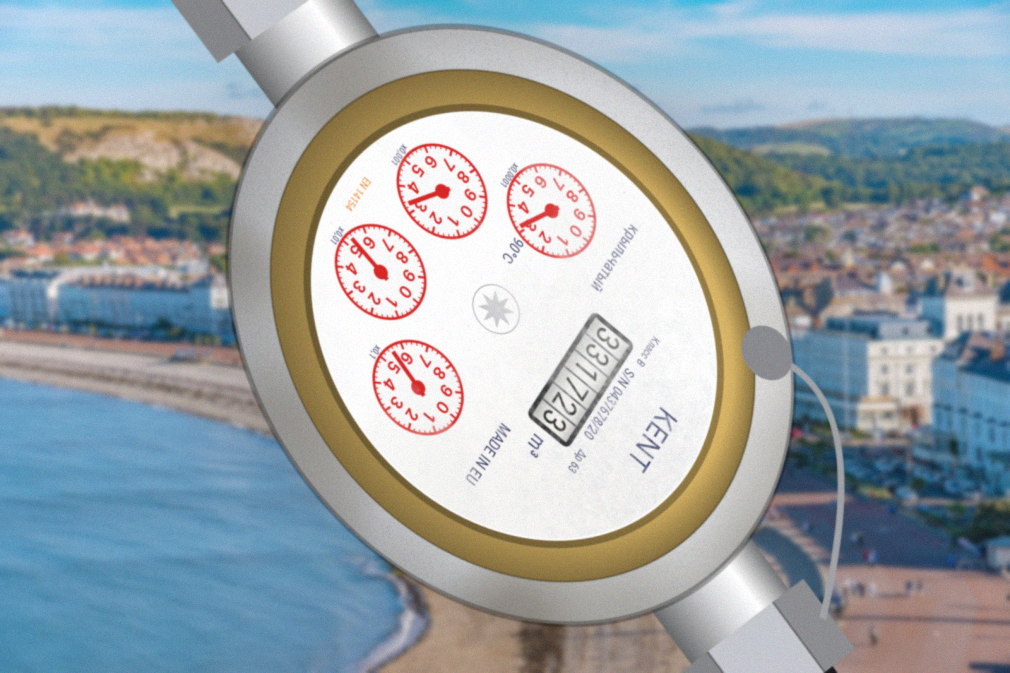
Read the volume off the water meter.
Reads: 331723.5533 m³
